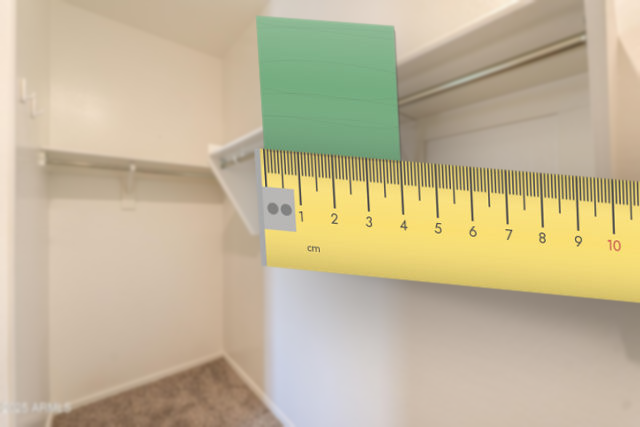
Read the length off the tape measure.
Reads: 4 cm
